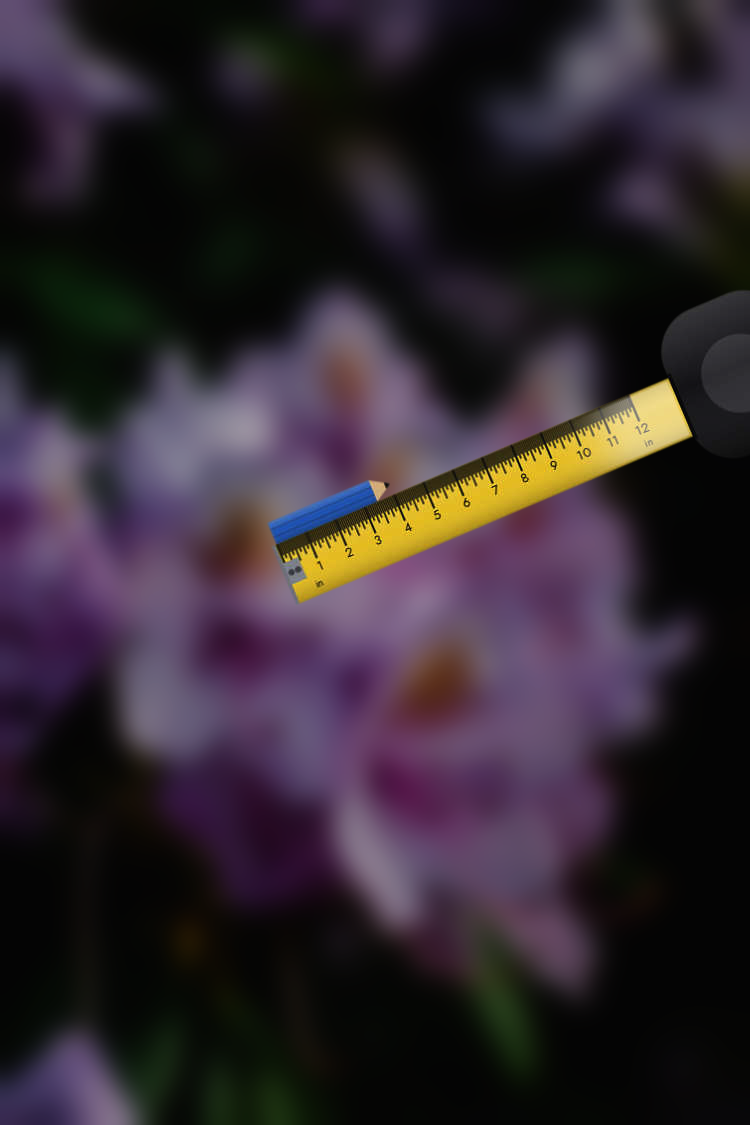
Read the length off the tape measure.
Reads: 4 in
